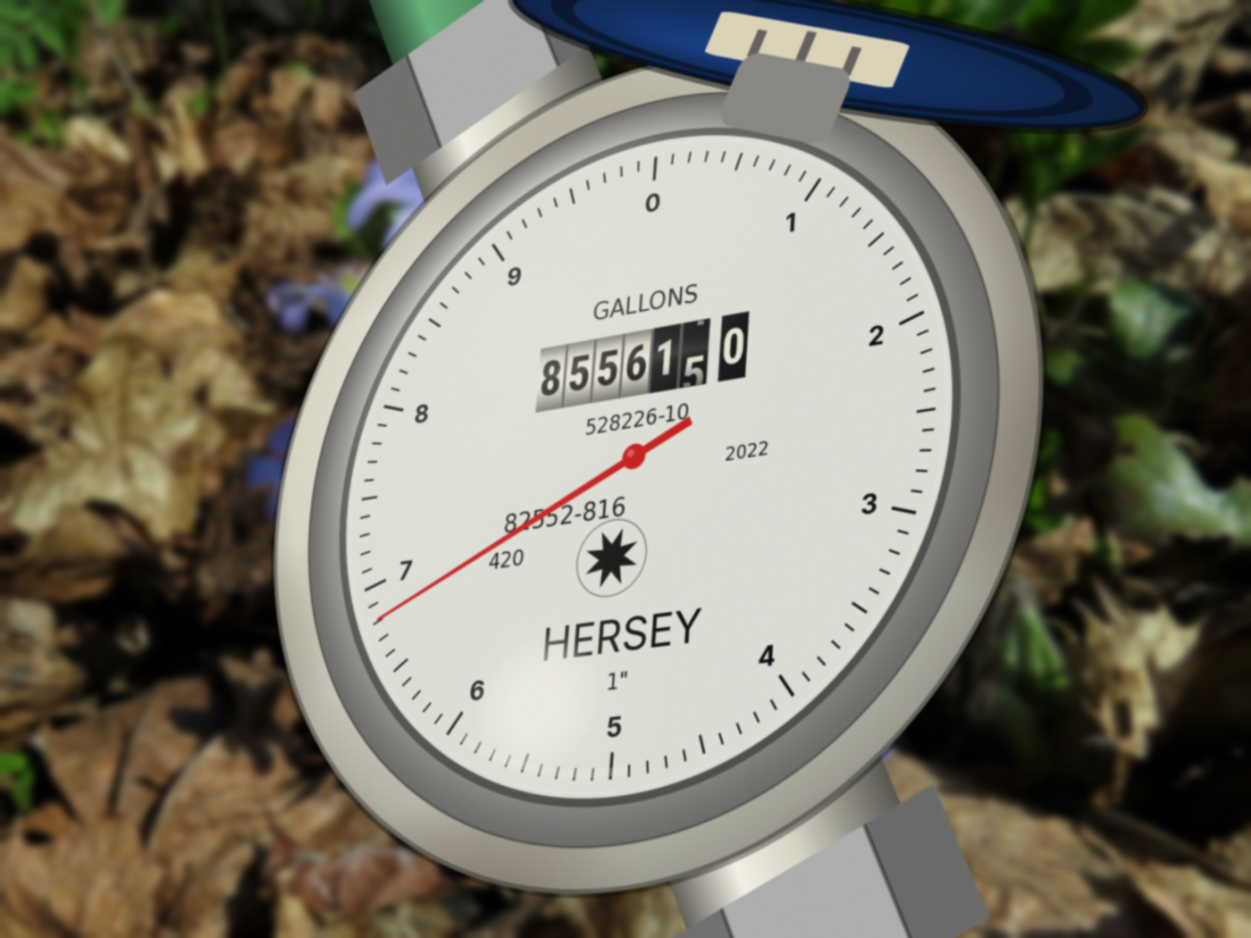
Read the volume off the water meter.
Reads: 8556146.8 gal
